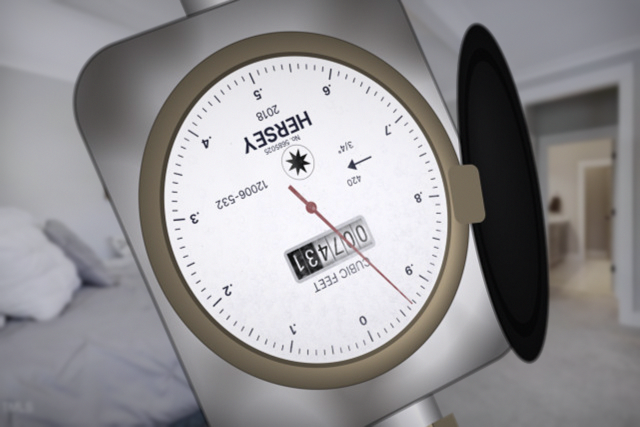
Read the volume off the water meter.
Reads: 7430.93 ft³
